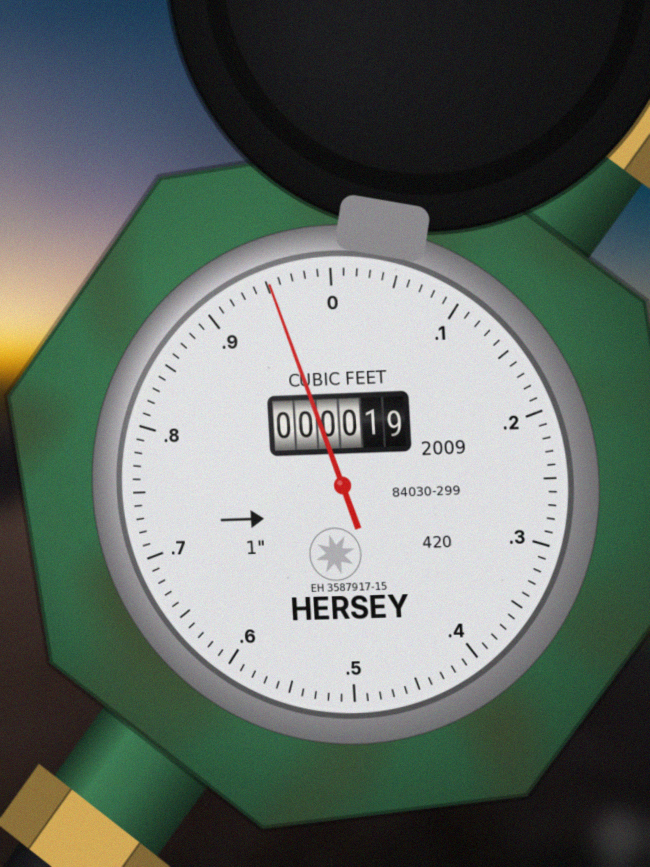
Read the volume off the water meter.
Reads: 18.95 ft³
